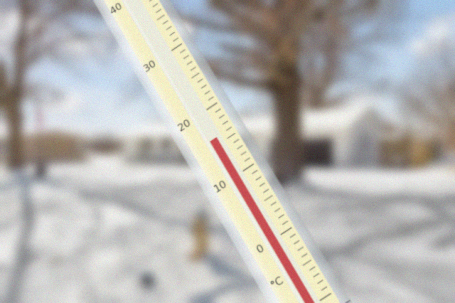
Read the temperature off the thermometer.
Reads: 16 °C
